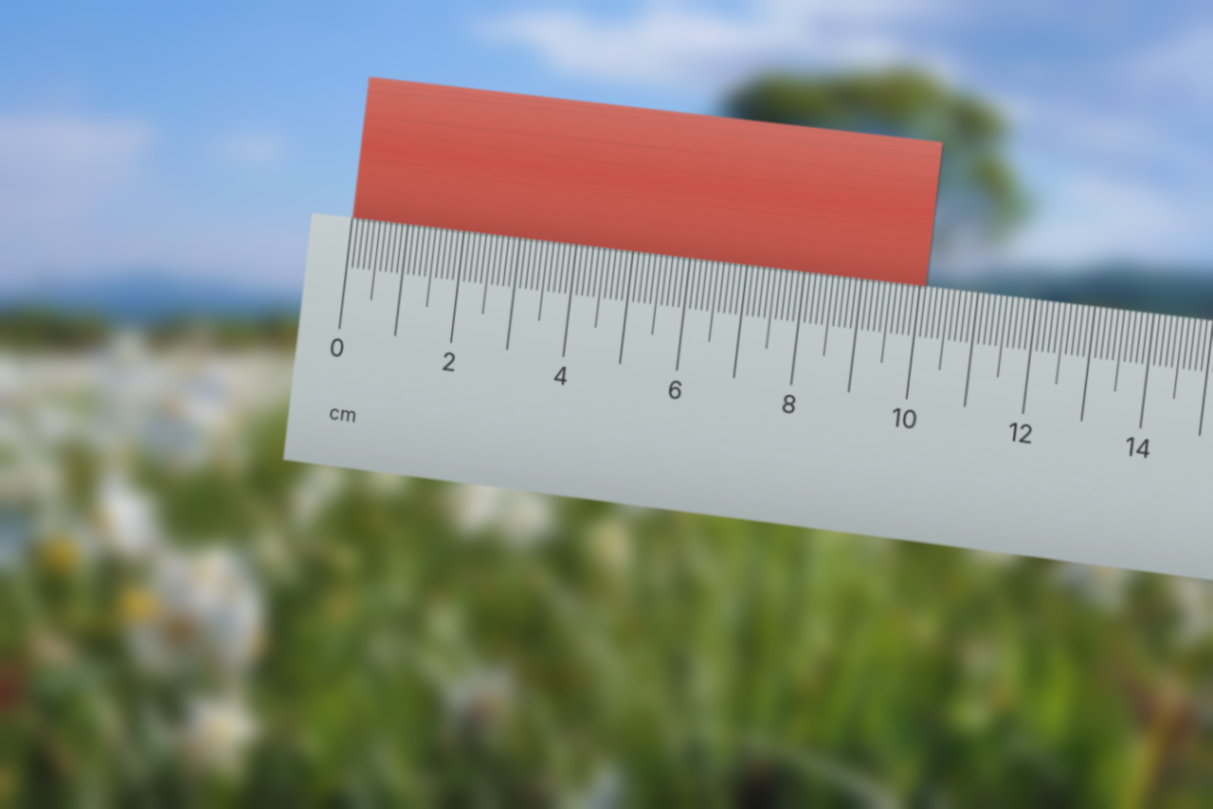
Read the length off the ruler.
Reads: 10.1 cm
